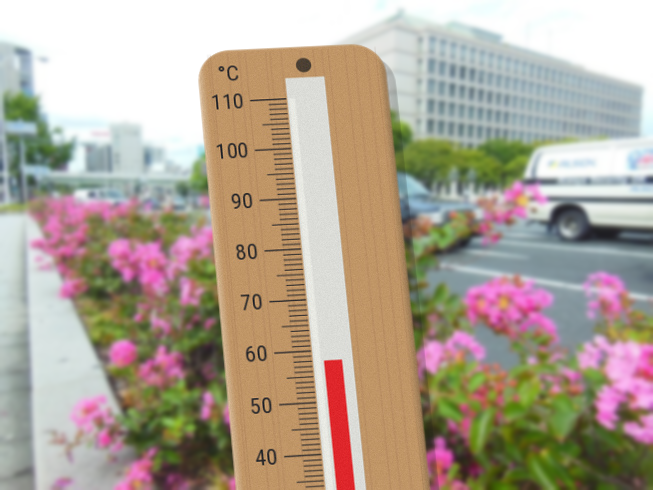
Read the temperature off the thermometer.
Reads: 58 °C
